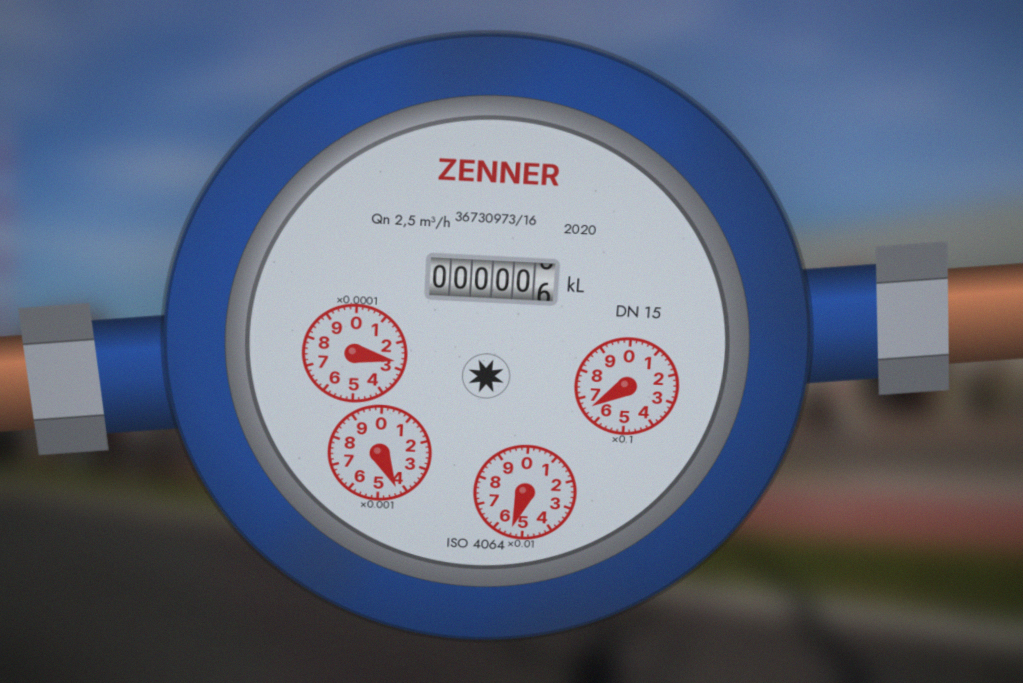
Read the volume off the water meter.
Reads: 5.6542 kL
